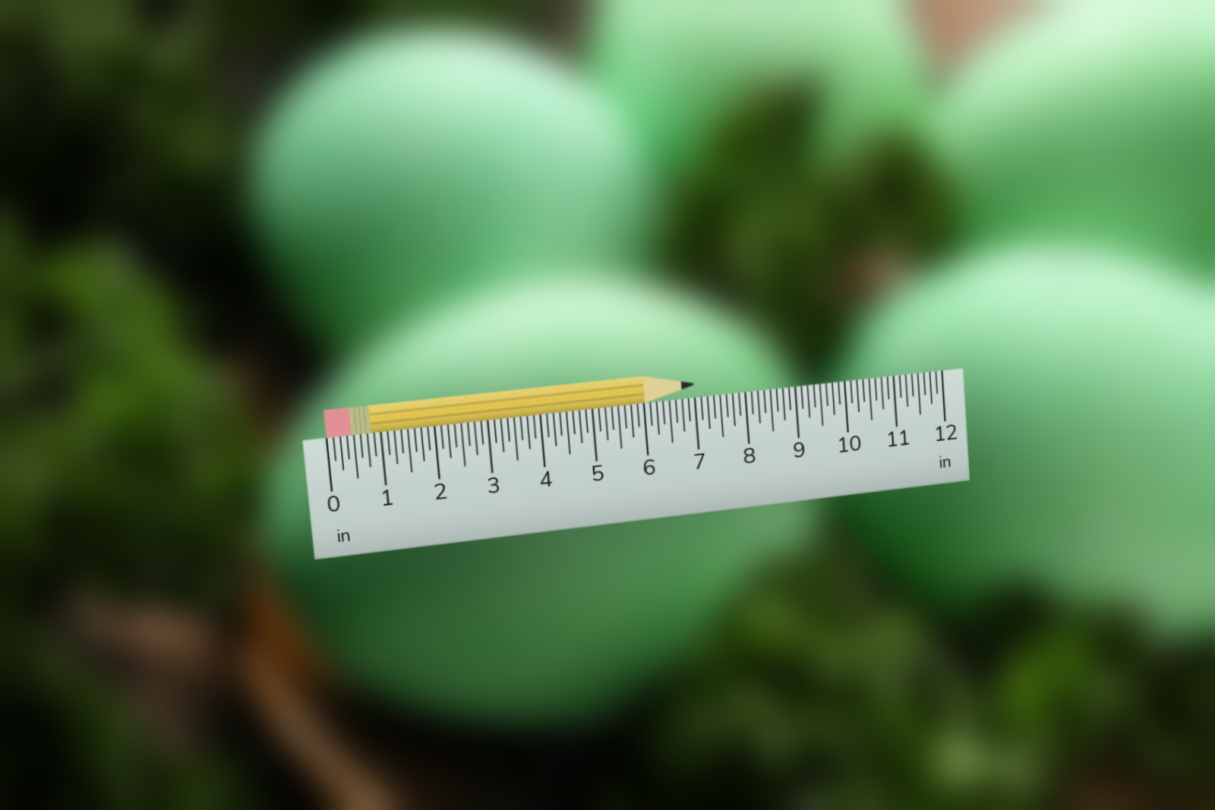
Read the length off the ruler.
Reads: 7 in
